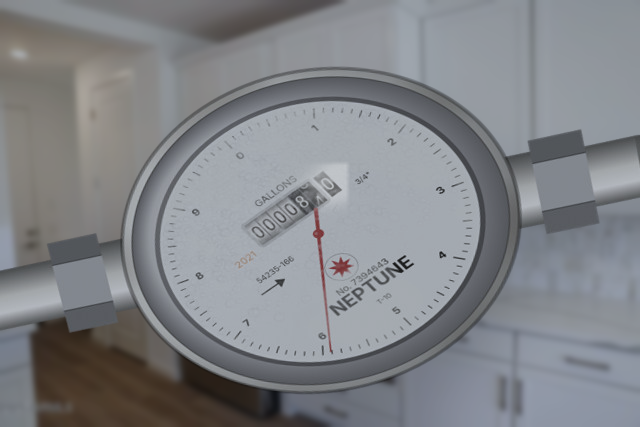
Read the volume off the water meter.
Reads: 835.9 gal
